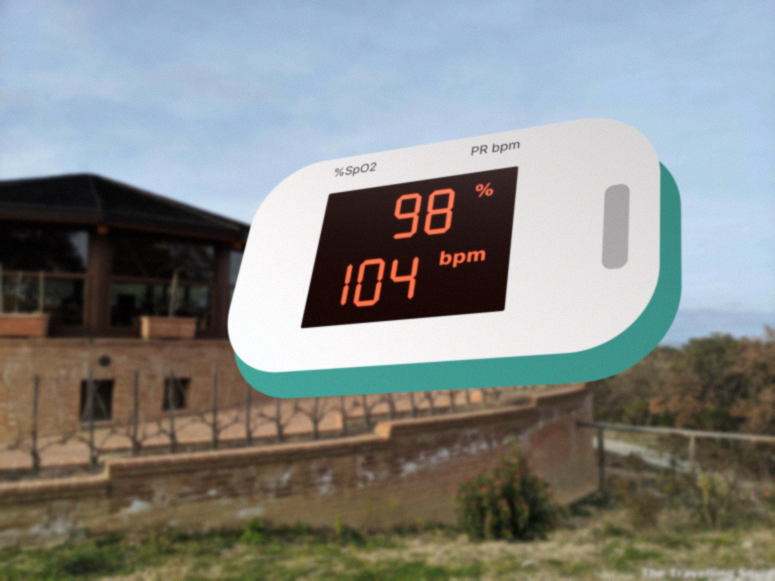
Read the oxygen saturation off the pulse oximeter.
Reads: 98 %
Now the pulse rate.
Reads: 104 bpm
